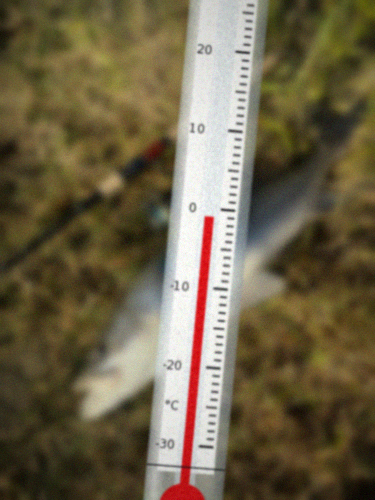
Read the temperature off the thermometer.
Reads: -1 °C
